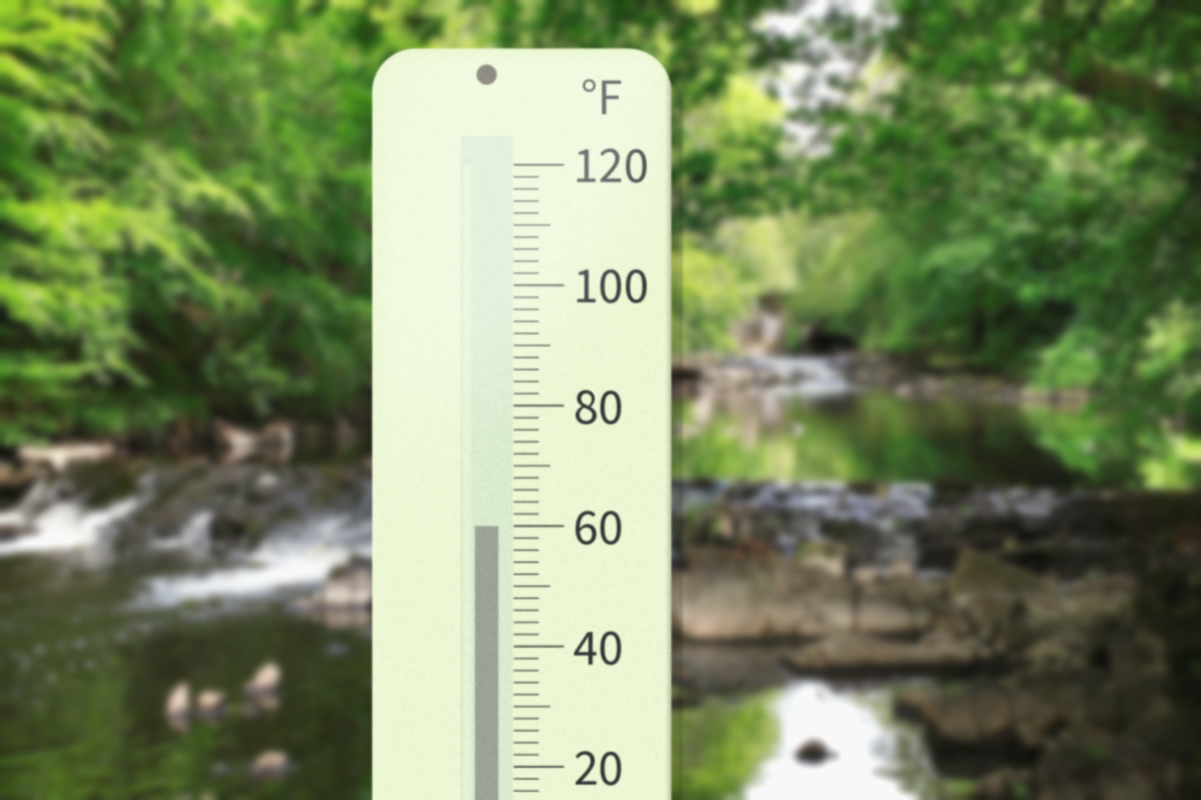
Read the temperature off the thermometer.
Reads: 60 °F
